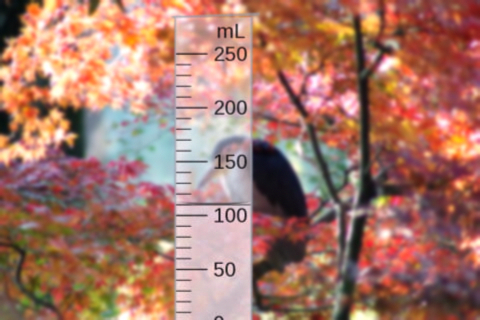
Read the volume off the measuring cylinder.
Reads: 110 mL
